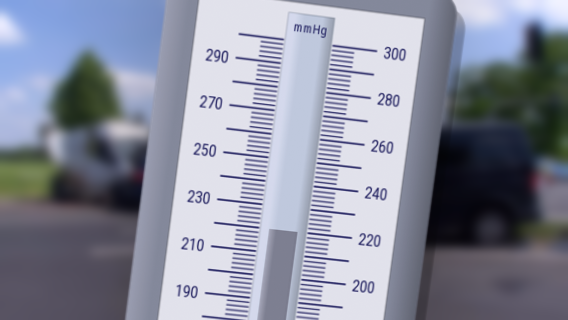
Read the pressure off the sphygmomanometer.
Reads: 220 mmHg
